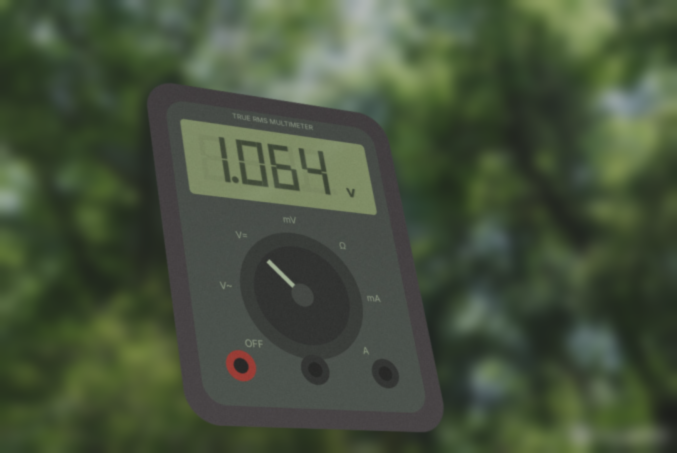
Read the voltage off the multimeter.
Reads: 1.064 V
